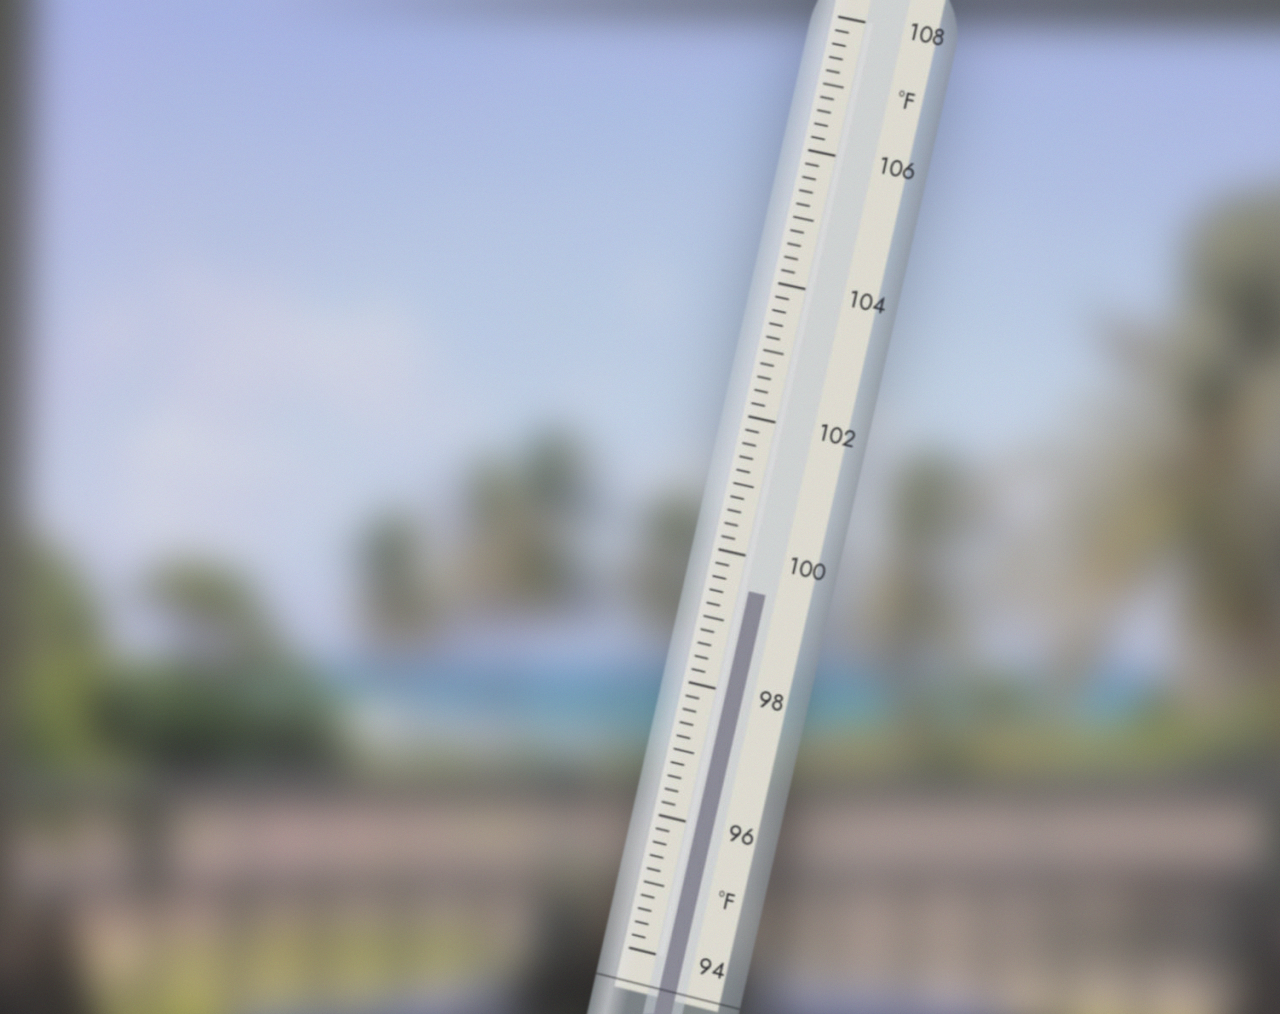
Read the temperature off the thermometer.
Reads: 99.5 °F
